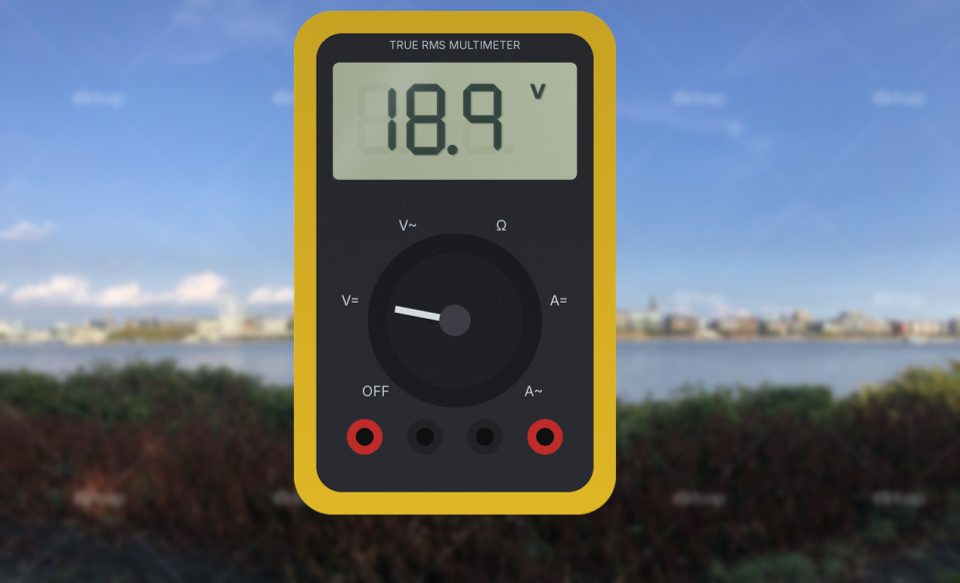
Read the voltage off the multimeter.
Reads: 18.9 V
